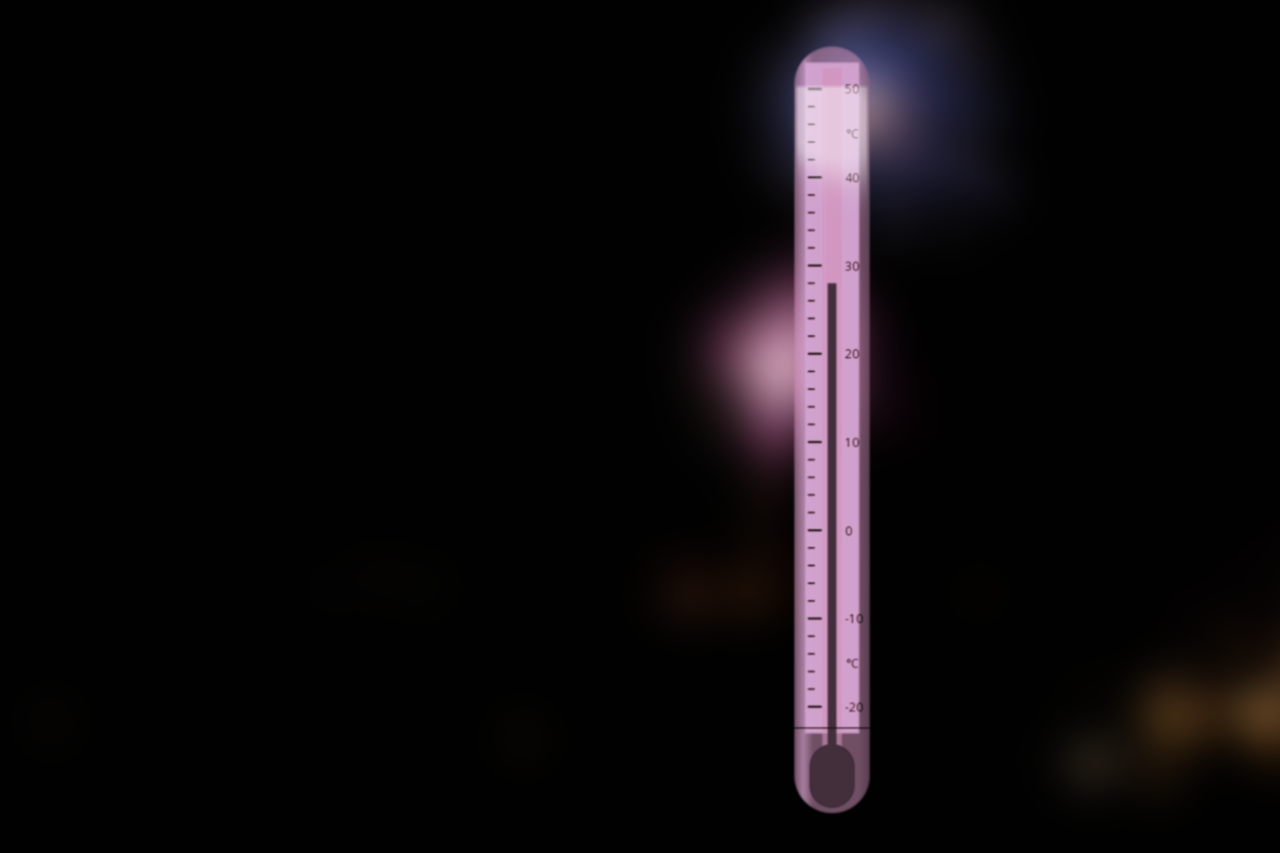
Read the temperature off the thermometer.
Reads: 28 °C
